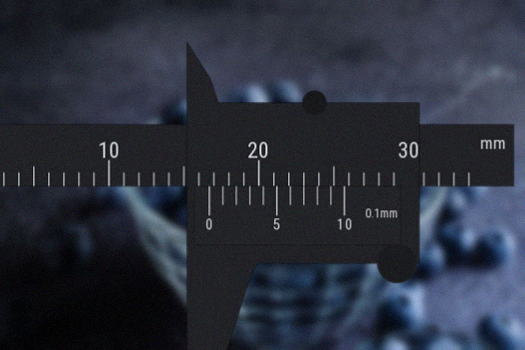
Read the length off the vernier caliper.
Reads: 16.7 mm
